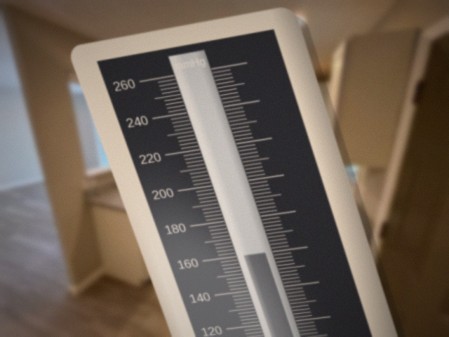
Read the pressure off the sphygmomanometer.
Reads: 160 mmHg
